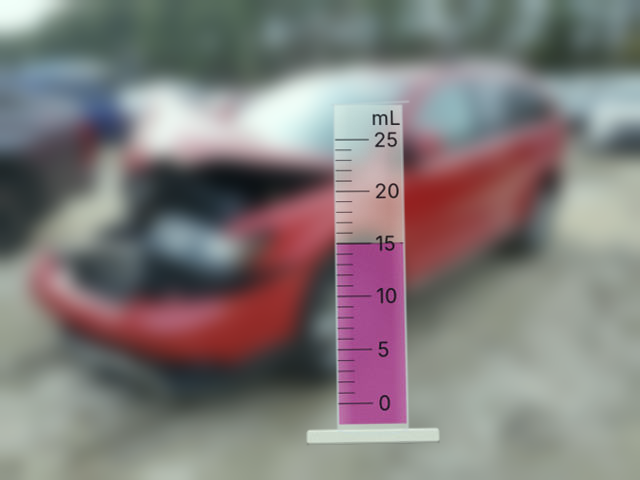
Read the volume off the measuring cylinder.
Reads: 15 mL
